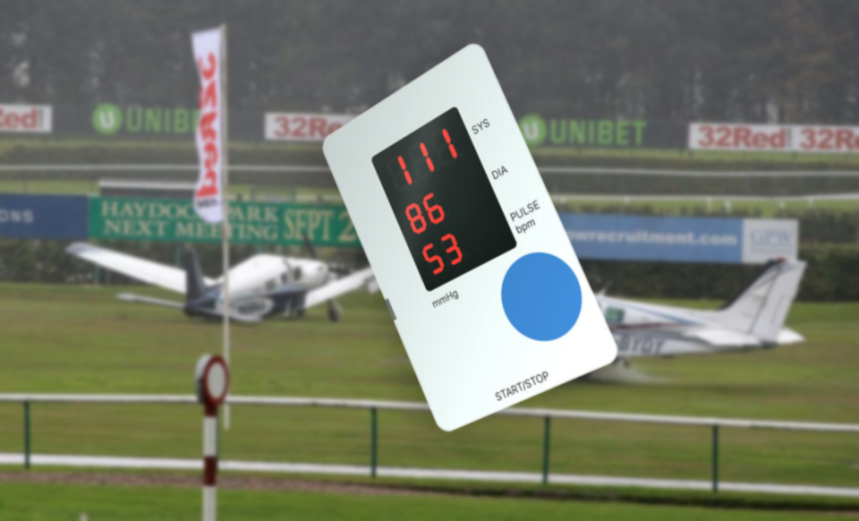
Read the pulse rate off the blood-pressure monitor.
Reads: 53 bpm
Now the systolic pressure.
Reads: 111 mmHg
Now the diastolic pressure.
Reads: 86 mmHg
